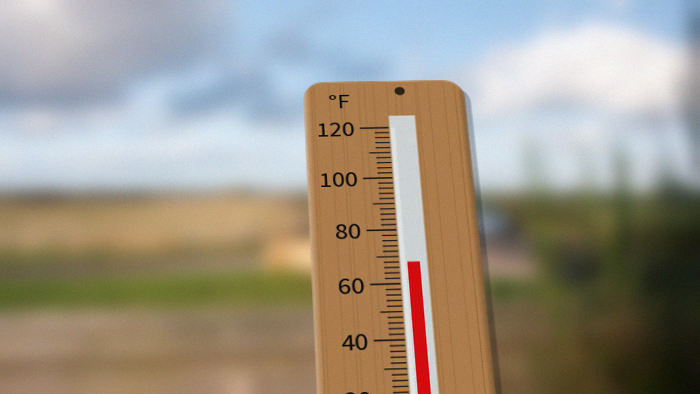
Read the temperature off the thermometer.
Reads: 68 °F
